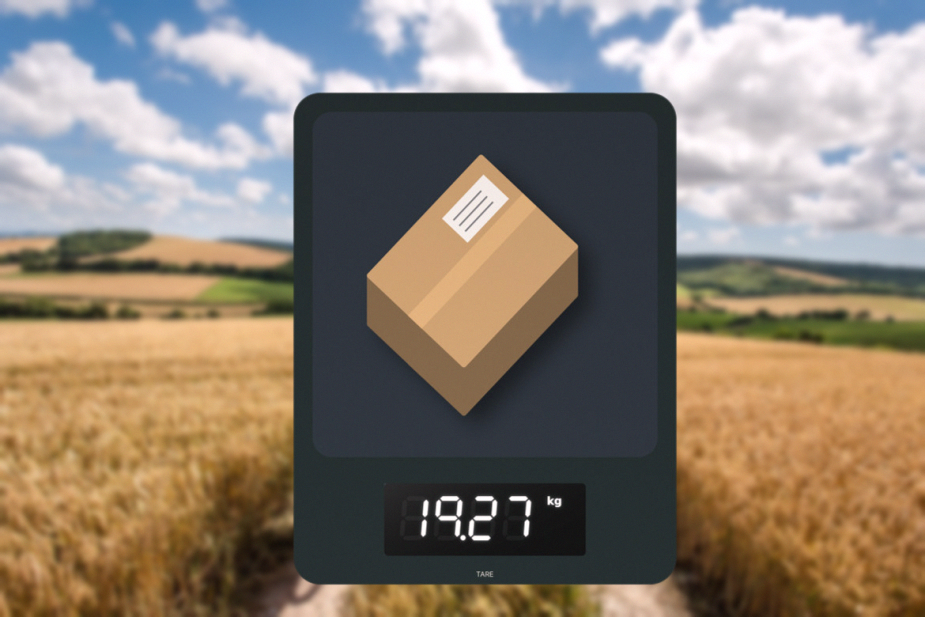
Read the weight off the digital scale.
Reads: 19.27 kg
